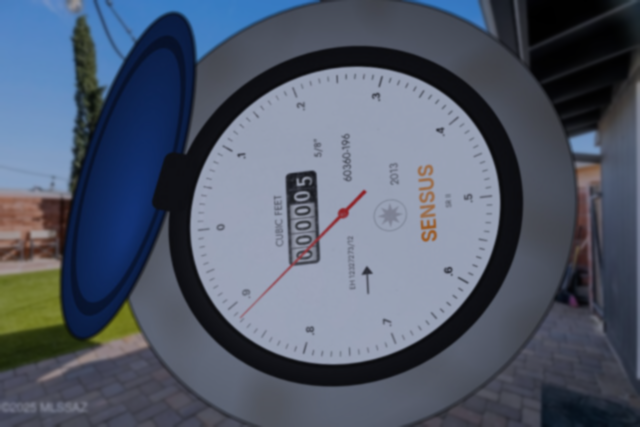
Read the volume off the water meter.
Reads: 4.88 ft³
